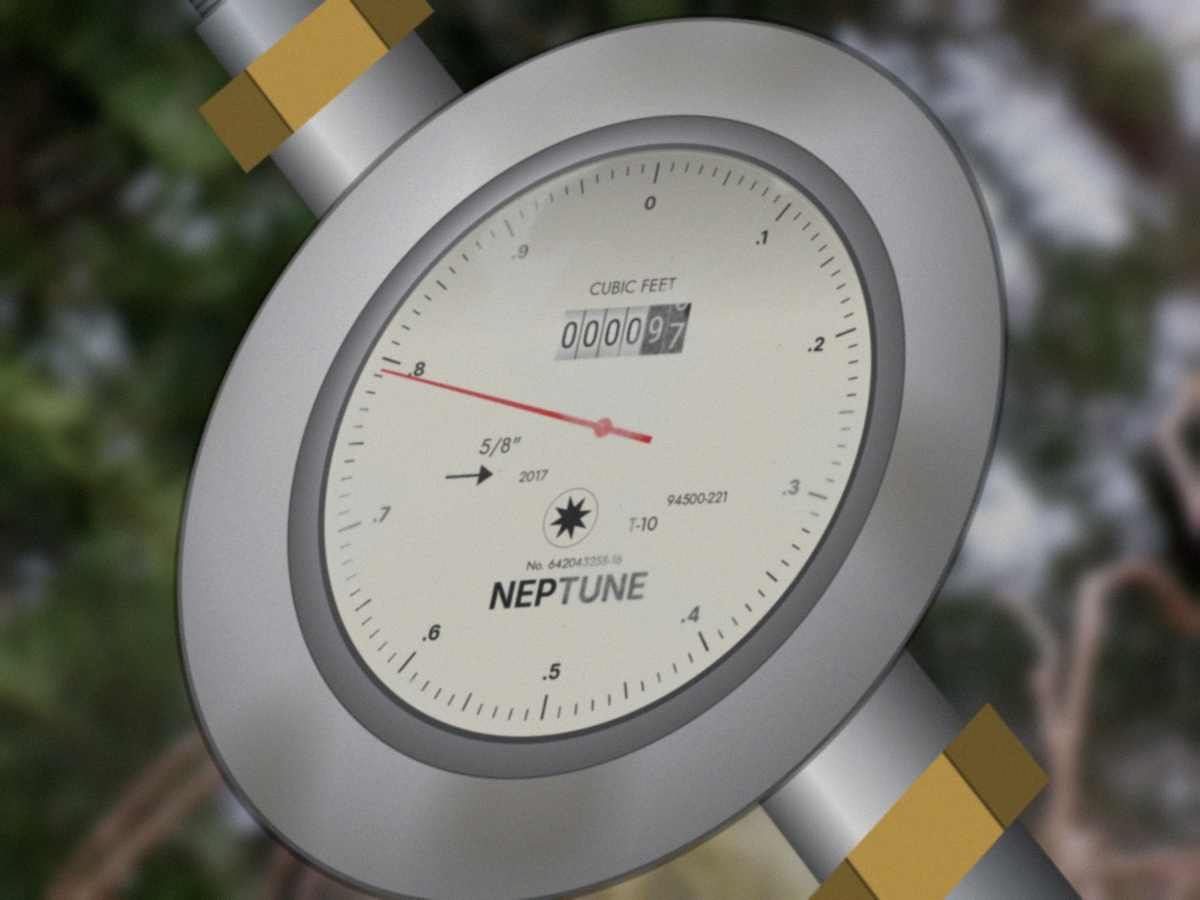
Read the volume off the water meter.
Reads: 96.79 ft³
